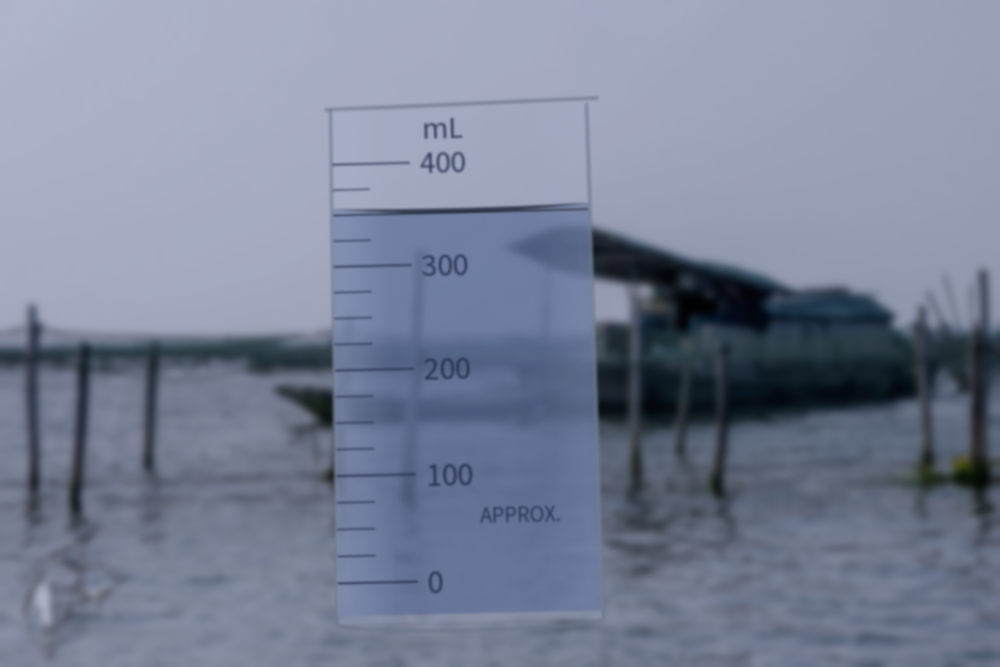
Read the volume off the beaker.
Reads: 350 mL
